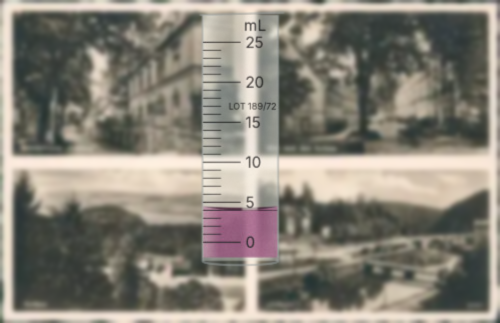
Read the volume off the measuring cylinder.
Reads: 4 mL
